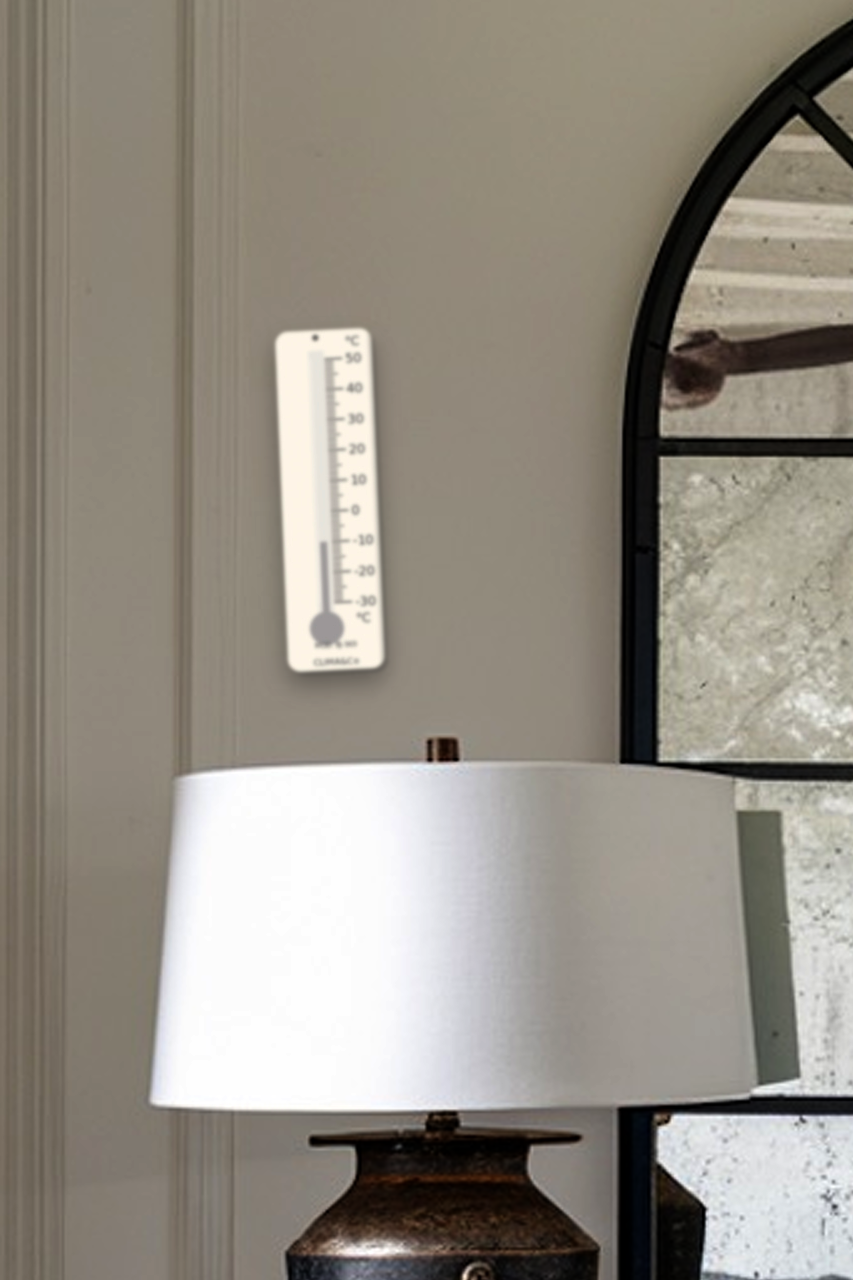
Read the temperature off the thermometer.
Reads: -10 °C
